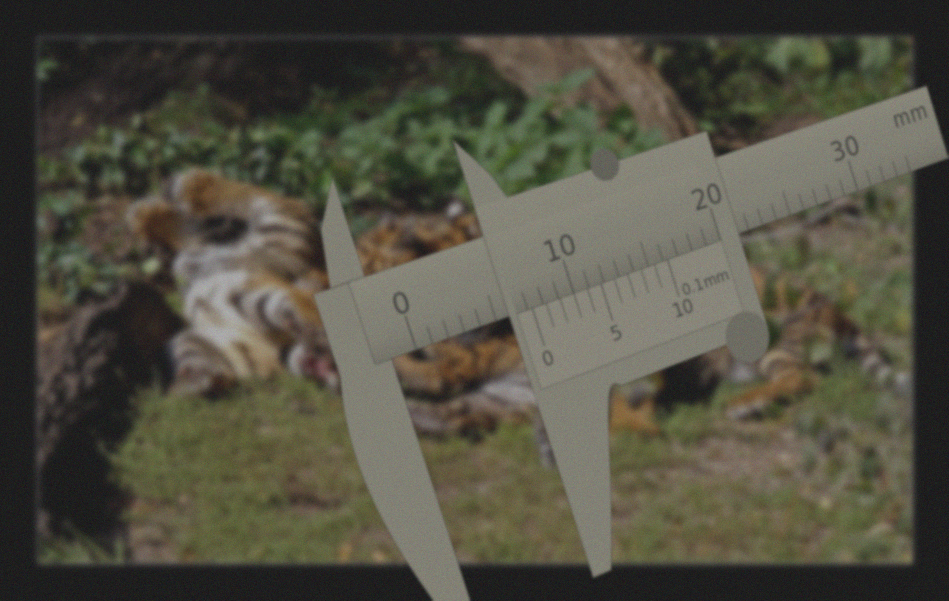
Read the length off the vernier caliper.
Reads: 7.3 mm
